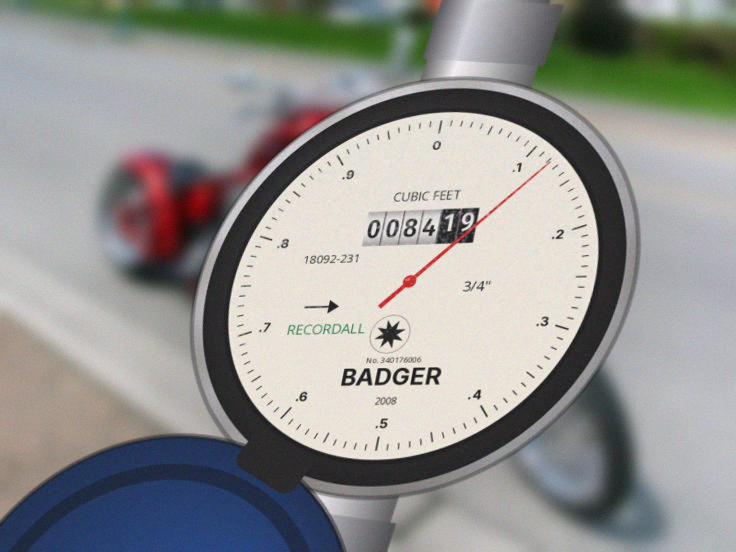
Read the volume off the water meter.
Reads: 8419.12 ft³
